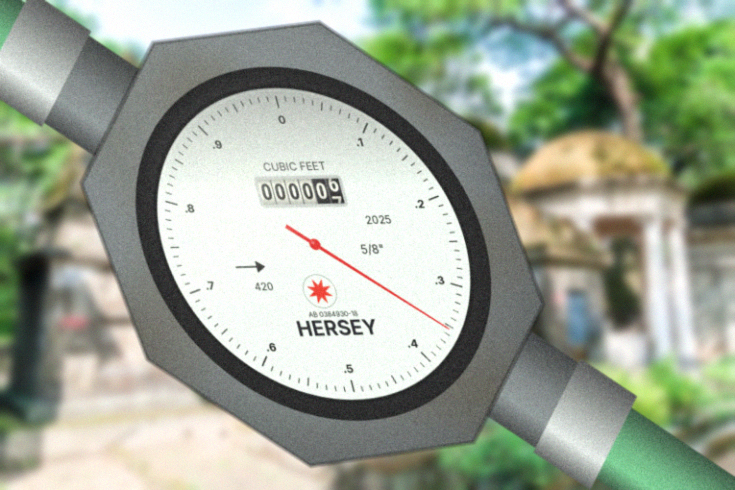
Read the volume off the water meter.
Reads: 6.35 ft³
